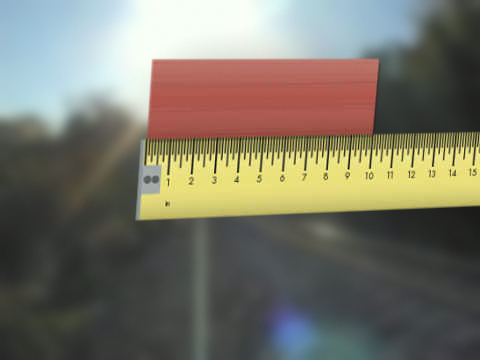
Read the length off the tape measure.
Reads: 10 in
